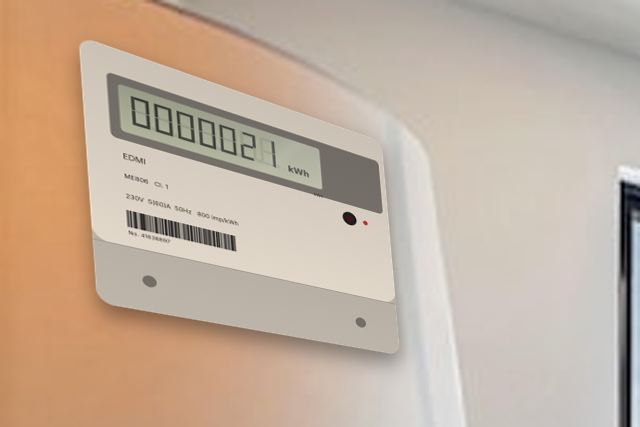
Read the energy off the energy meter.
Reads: 21 kWh
